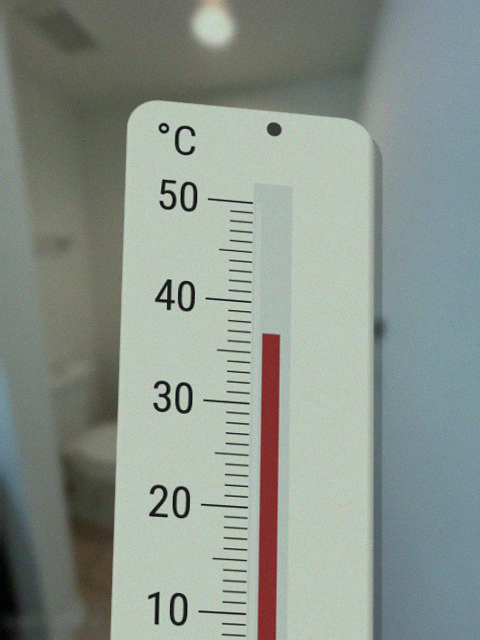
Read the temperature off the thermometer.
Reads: 37 °C
